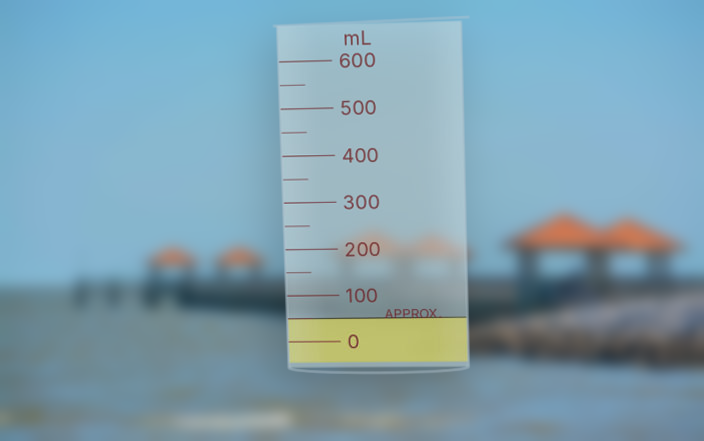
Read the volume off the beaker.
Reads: 50 mL
